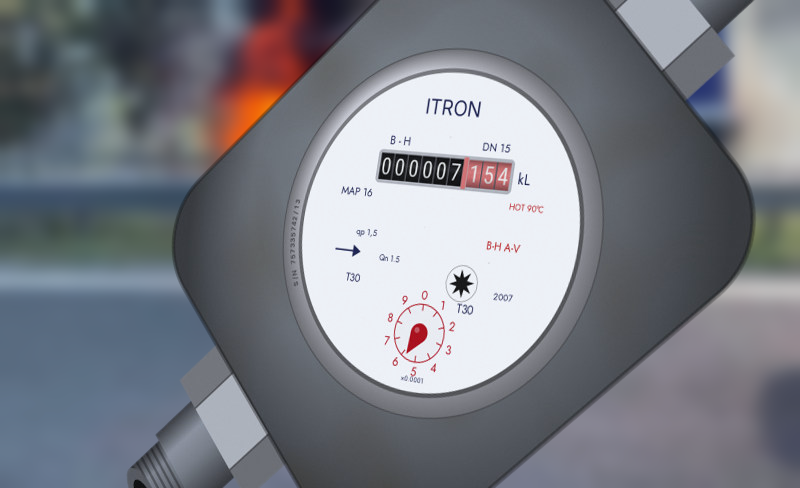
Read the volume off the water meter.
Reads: 7.1545 kL
